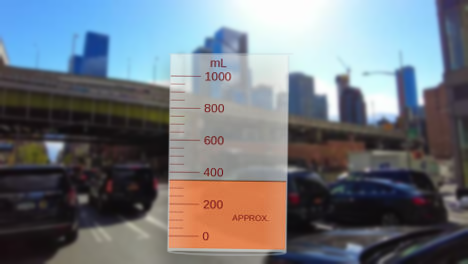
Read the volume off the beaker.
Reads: 350 mL
